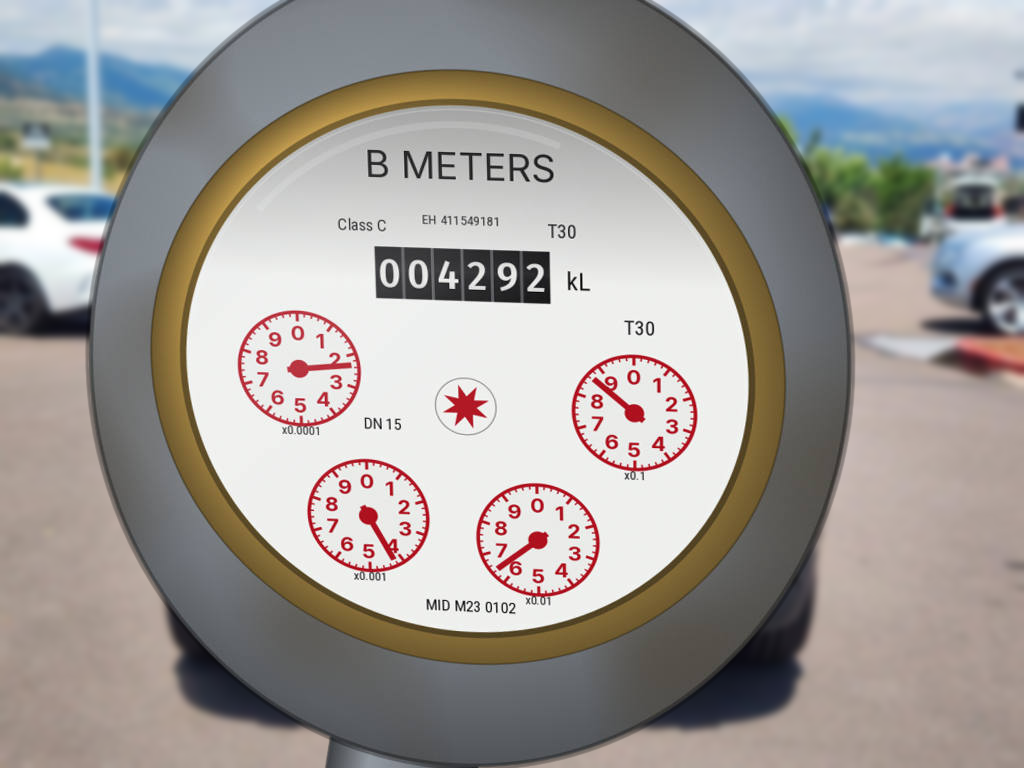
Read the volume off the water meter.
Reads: 4292.8642 kL
